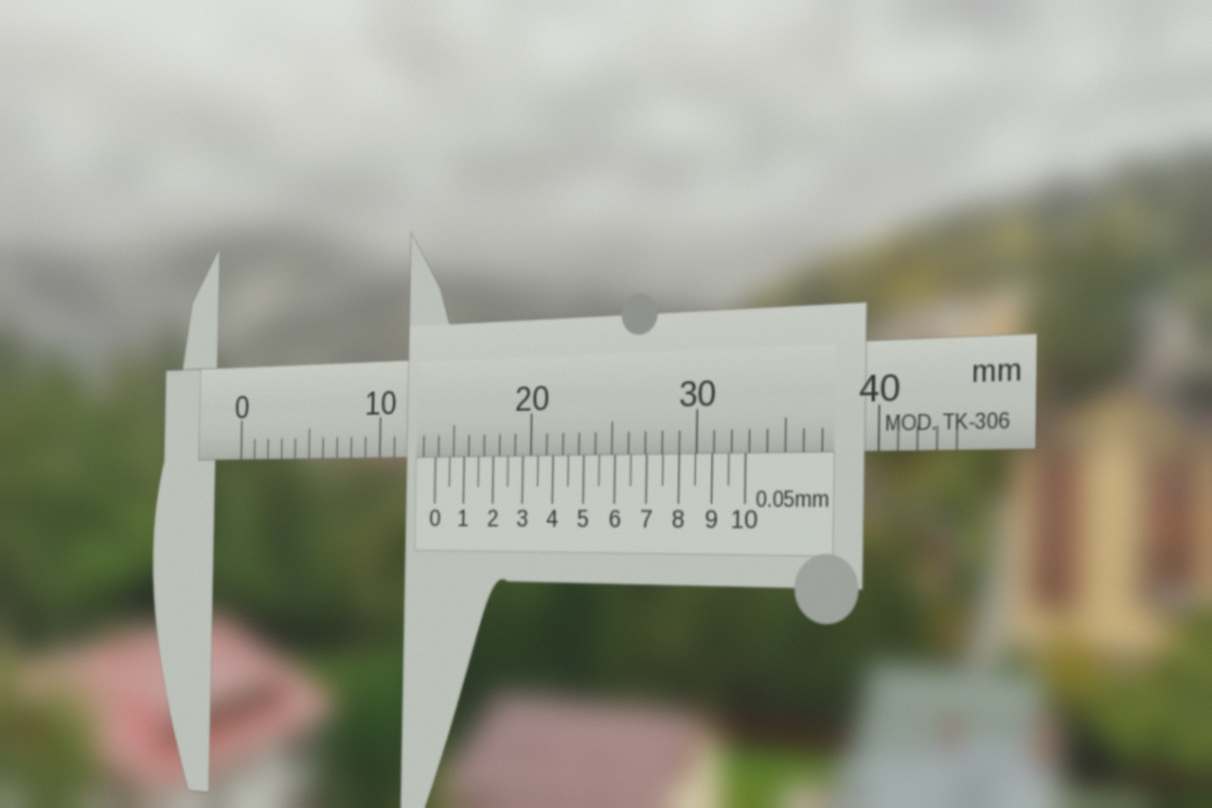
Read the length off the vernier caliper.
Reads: 13.8 mm
